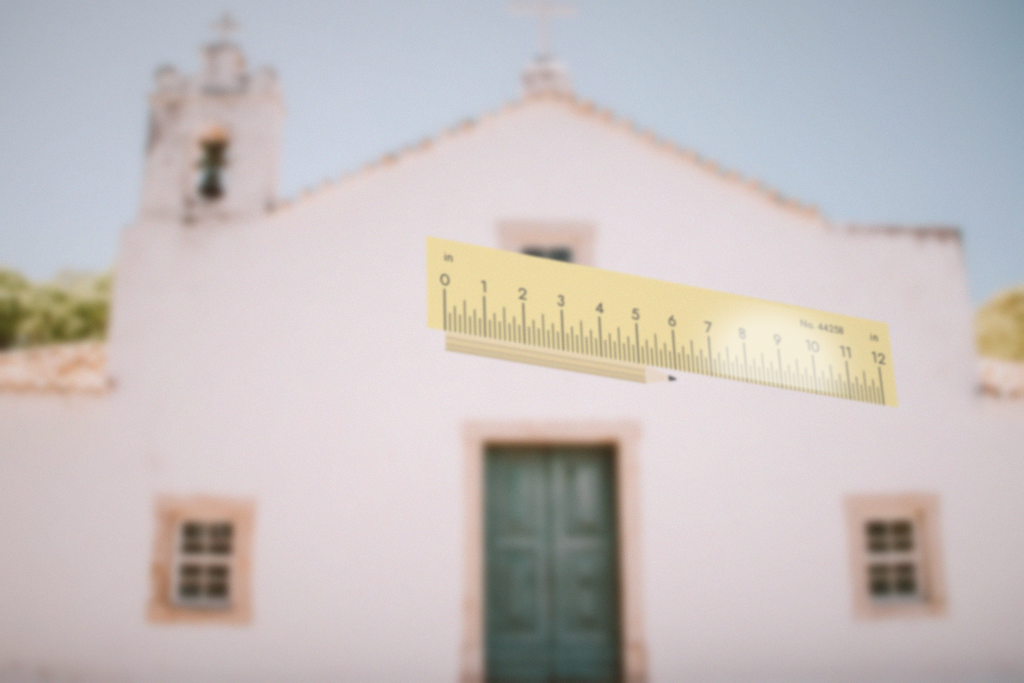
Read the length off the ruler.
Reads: 6 in
